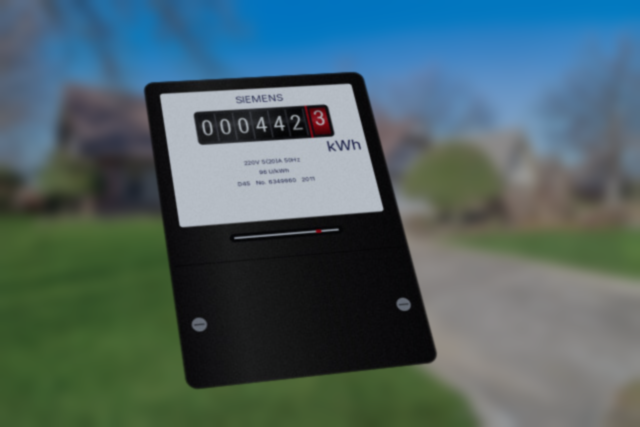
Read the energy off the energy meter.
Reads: 442.3 kWh
